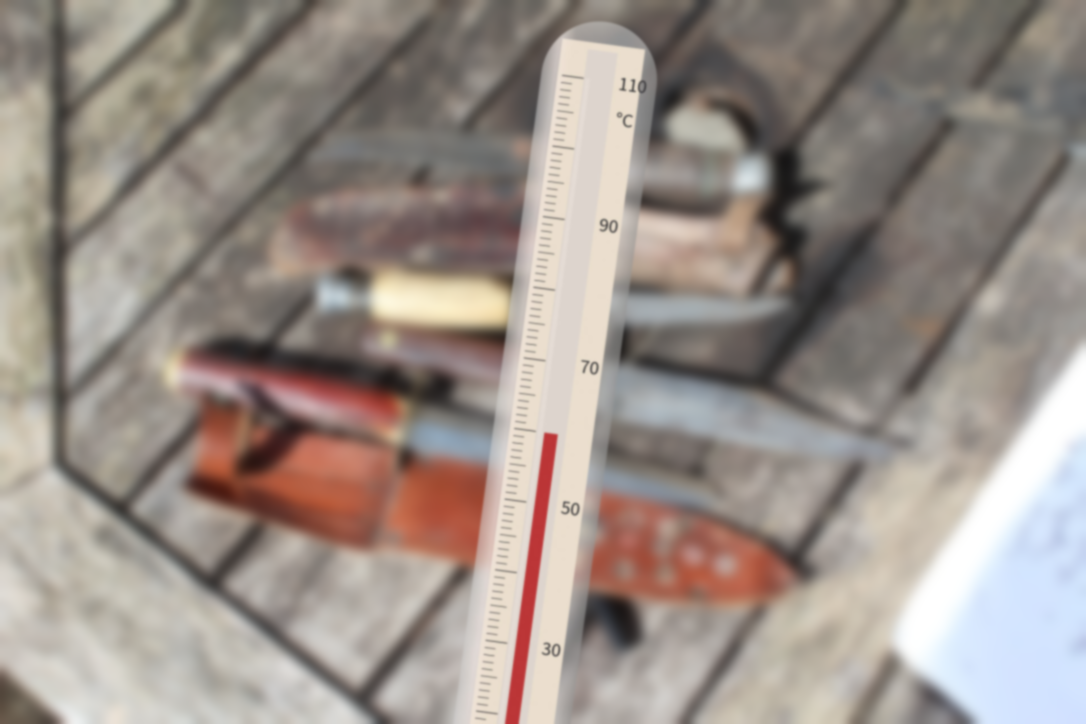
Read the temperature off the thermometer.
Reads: 60 °C
